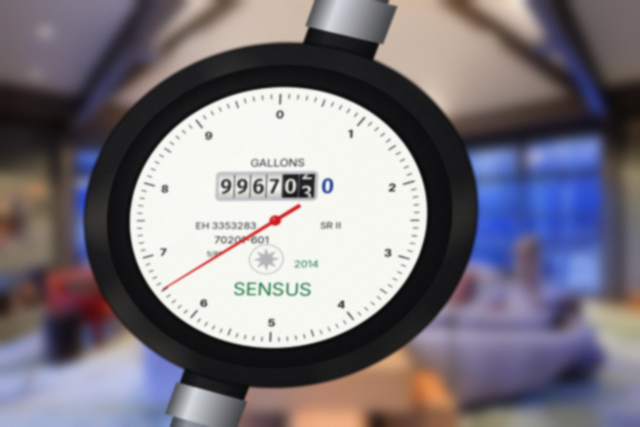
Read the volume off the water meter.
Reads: 9967026.5 gal
